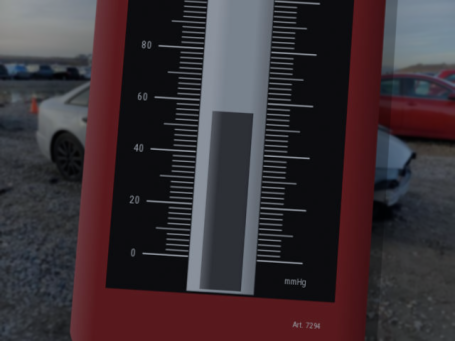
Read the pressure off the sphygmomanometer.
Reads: 56 mmHg
